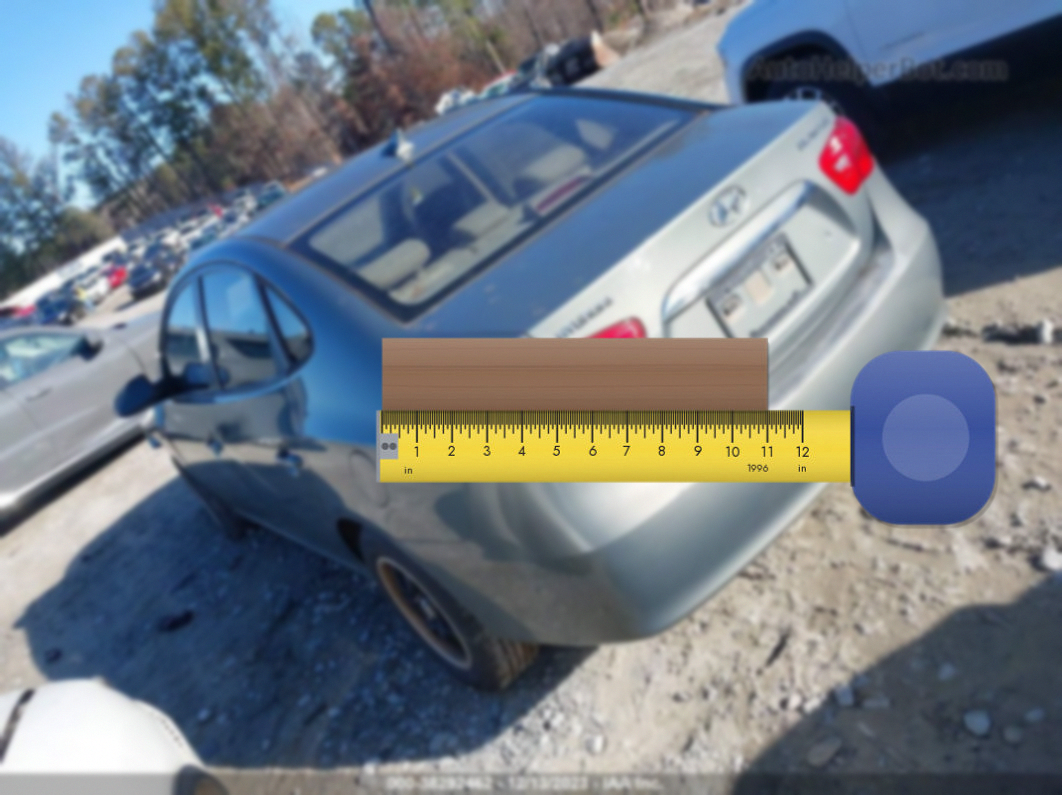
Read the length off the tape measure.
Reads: 11 in
